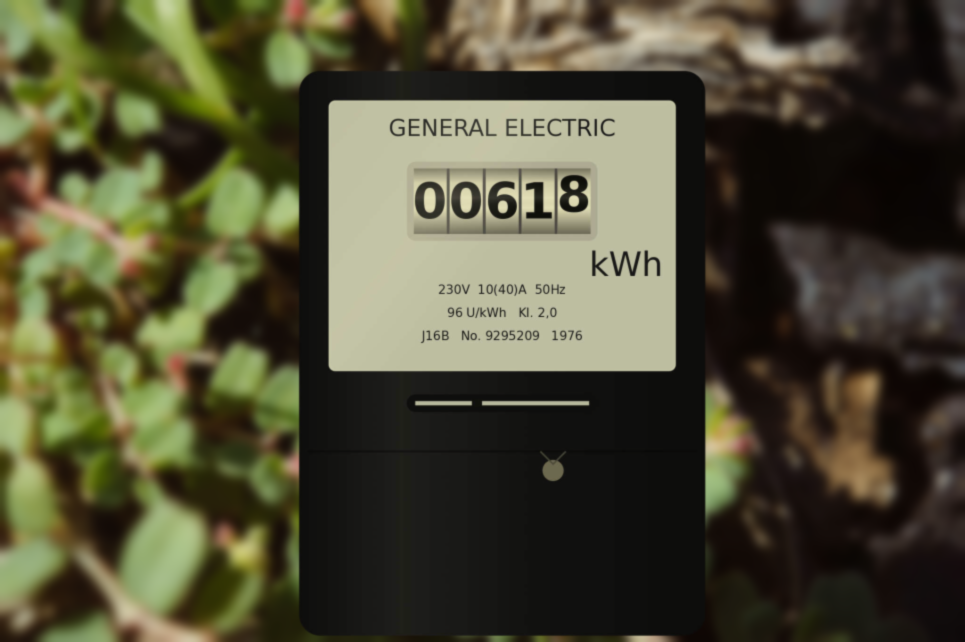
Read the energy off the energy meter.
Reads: 618 kWh
